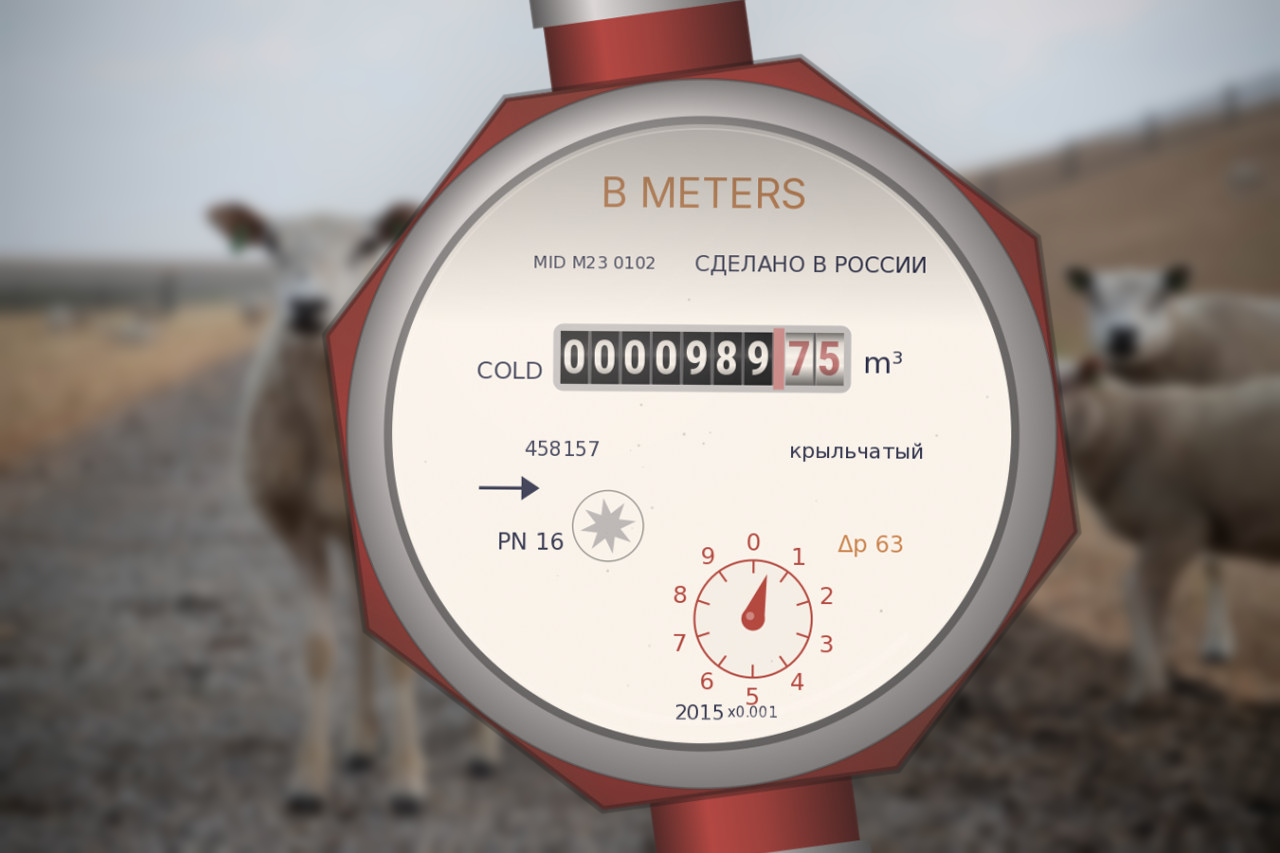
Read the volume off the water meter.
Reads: 989.750 m³
